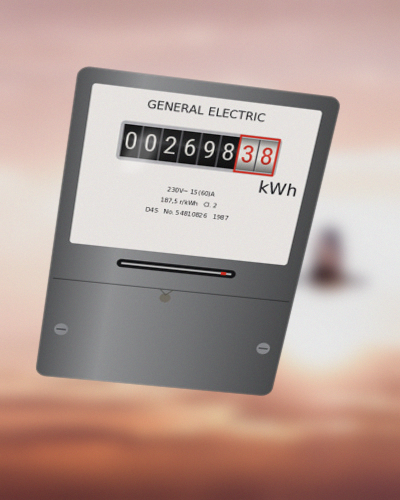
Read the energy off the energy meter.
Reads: 2698.38 kWh
